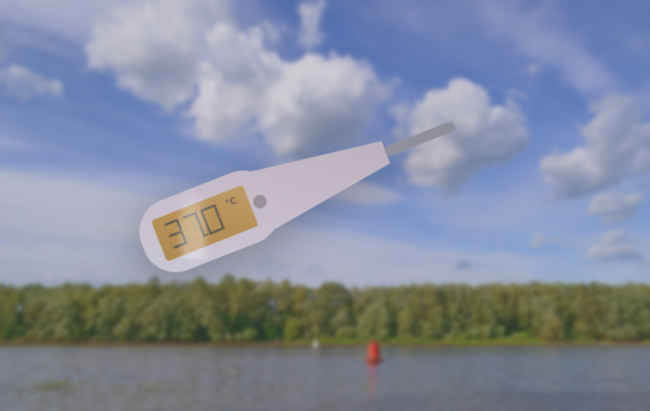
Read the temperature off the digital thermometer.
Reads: 37.0 °C
